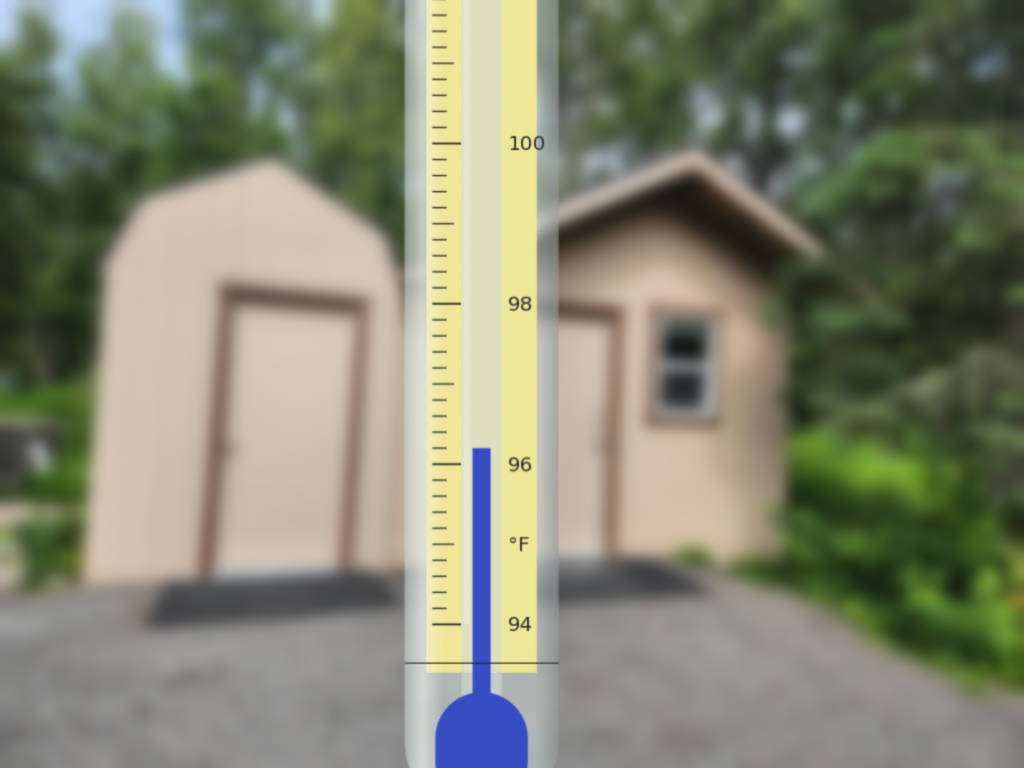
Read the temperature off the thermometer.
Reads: 96.2 °F
